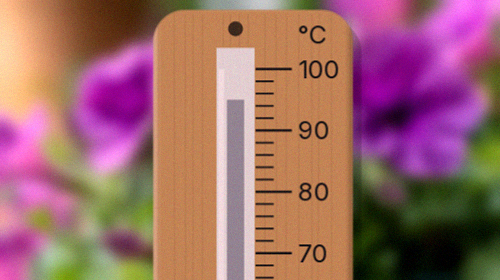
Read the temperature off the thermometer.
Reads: 95 °C
